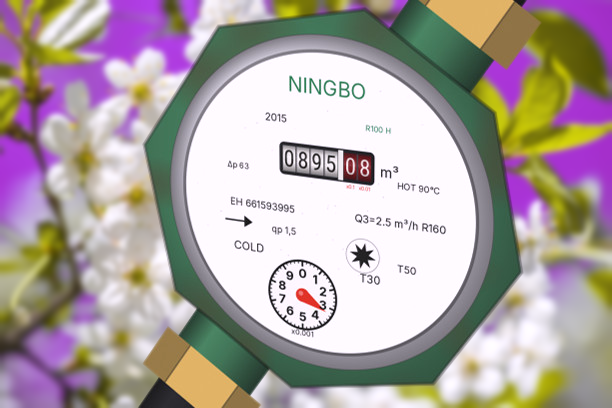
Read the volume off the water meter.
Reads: 895.083 m³
